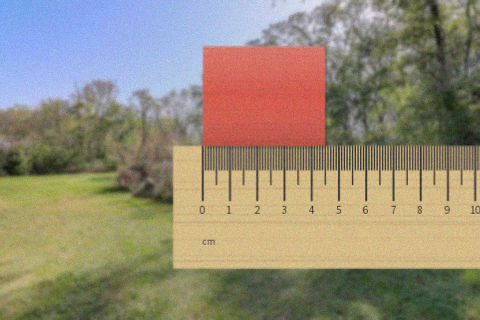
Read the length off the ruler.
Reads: 4.5 cm
